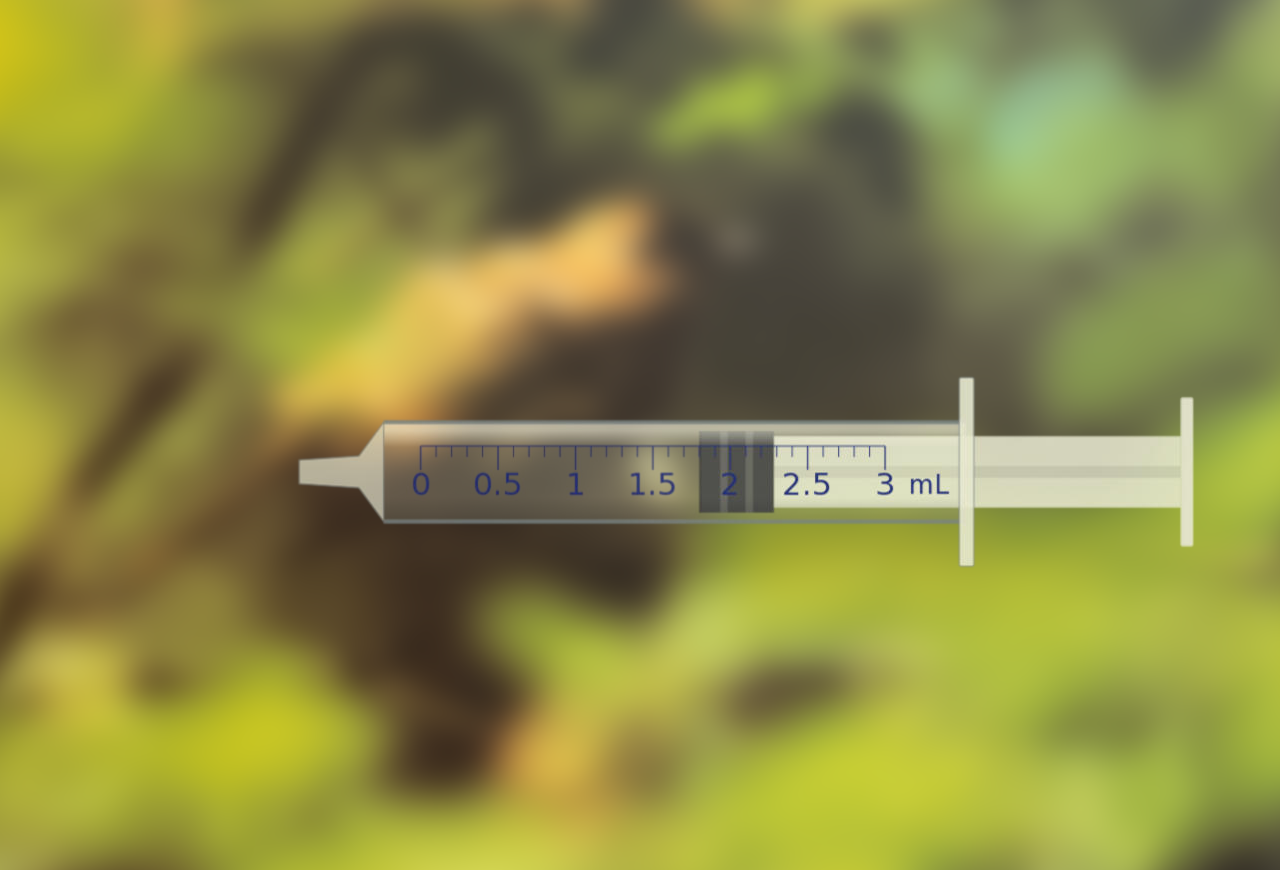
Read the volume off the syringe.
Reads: 1.8 mL
